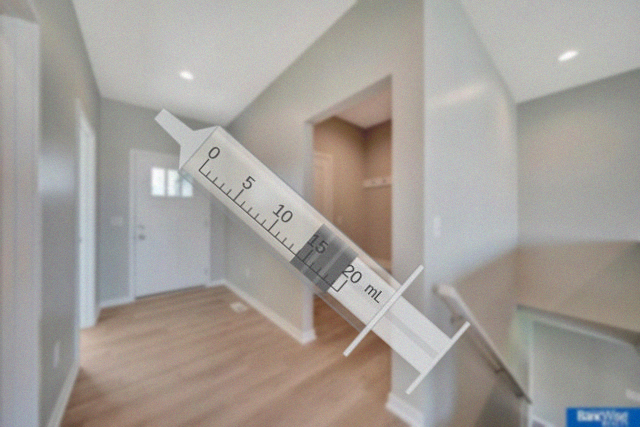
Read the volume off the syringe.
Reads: 14 mL
